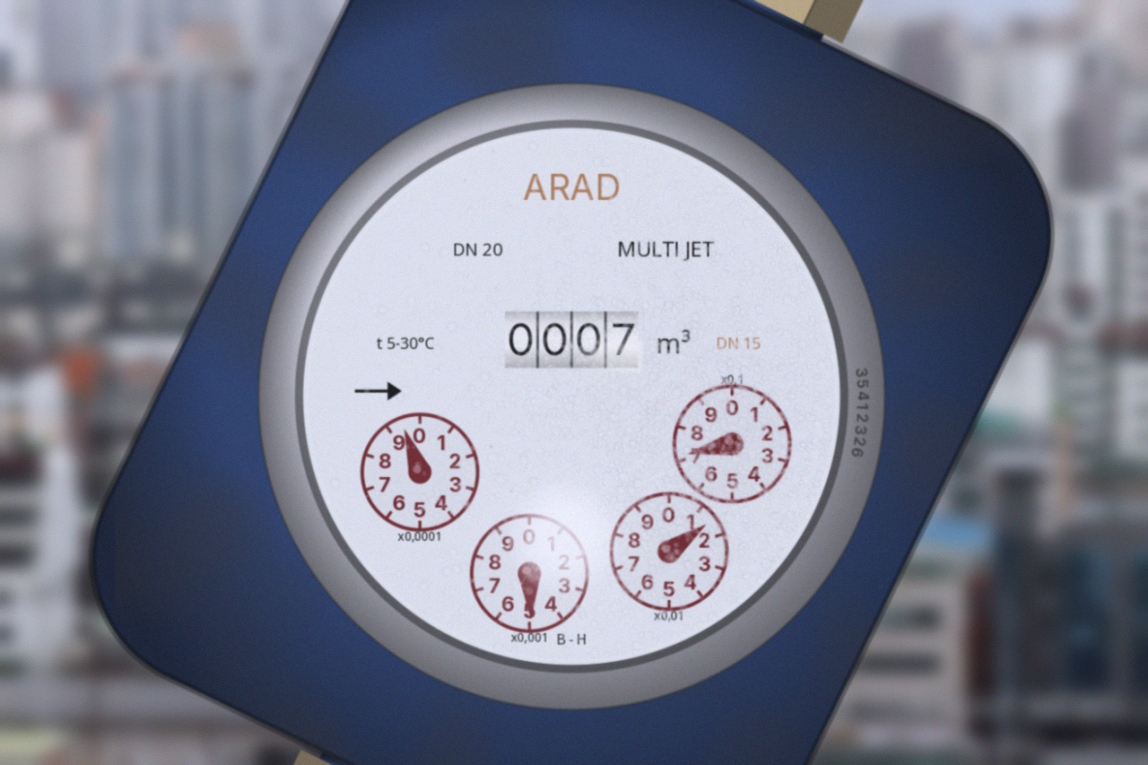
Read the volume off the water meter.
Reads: 7.7149 m³
